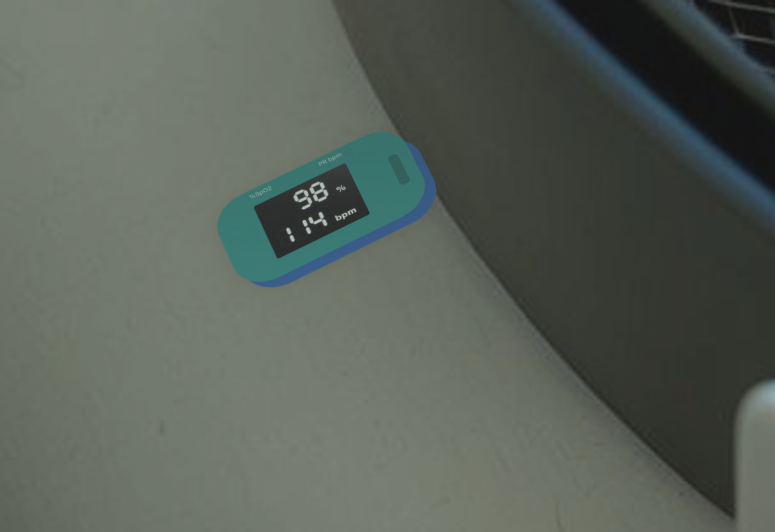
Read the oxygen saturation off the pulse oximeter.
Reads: 98 %
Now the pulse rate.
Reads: 114 bpm
